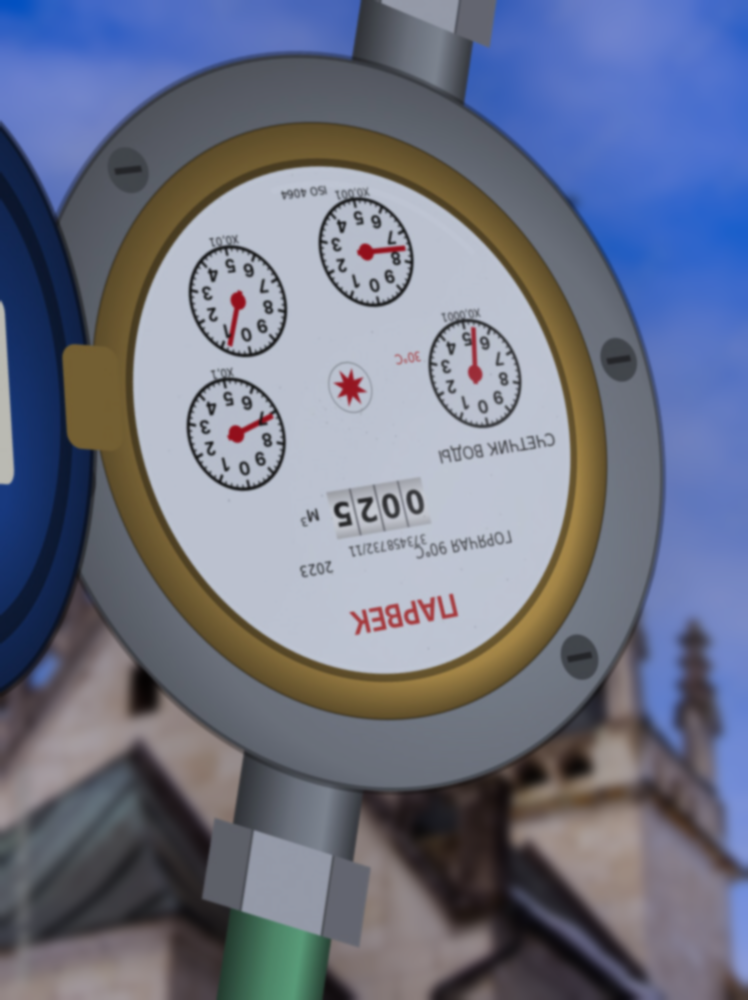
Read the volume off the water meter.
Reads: 25.7075 m³
